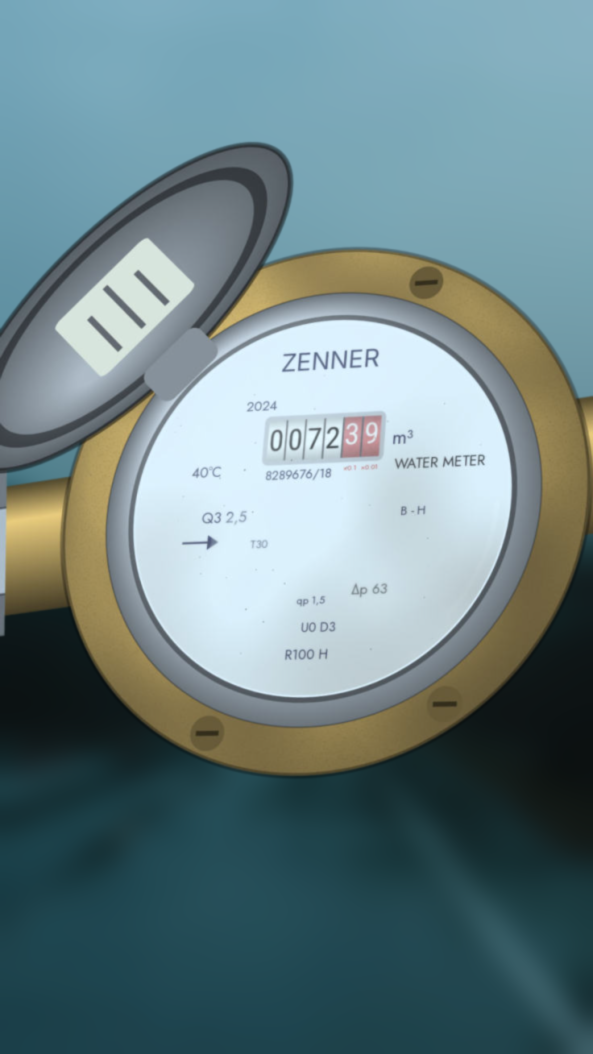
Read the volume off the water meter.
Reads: 72.39 m³
